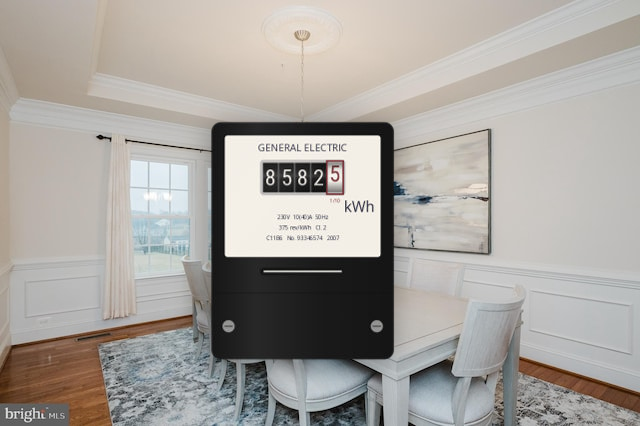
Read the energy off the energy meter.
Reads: 8582.5 kWh
